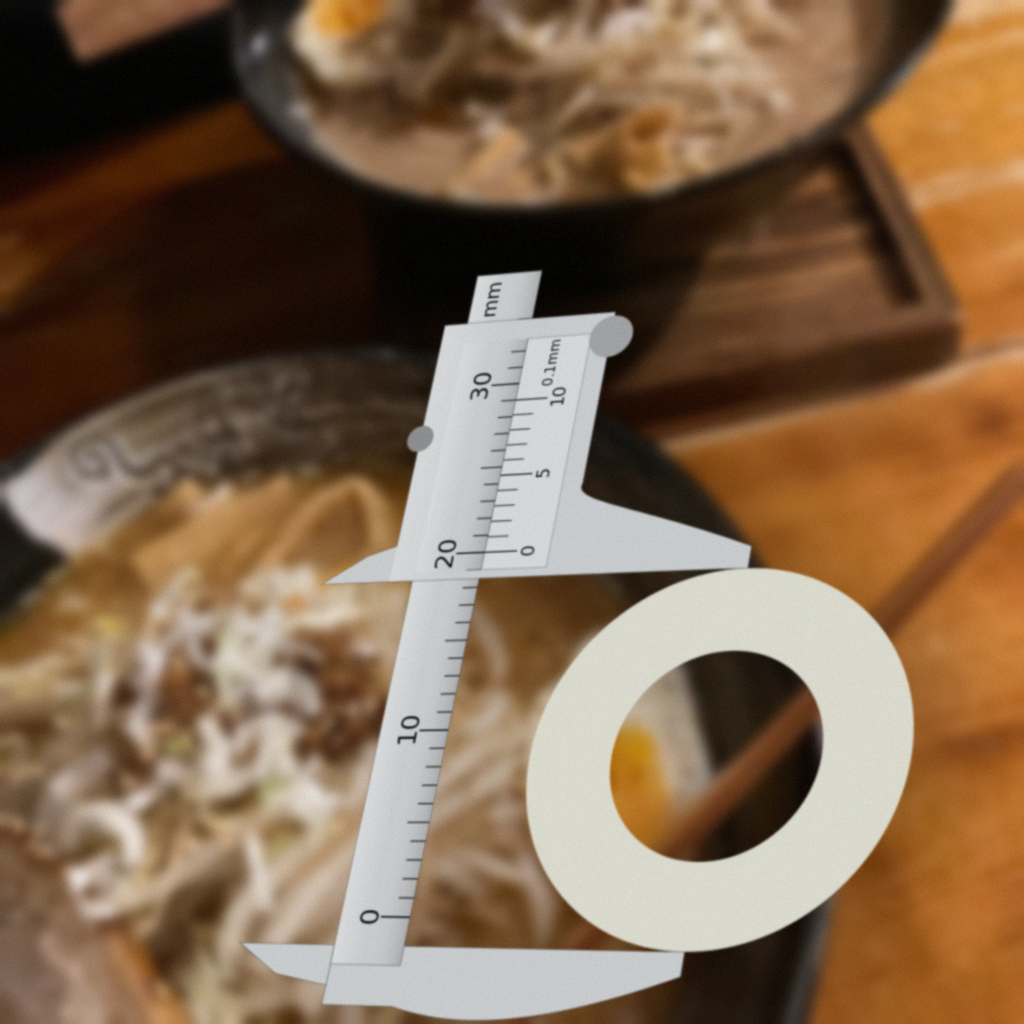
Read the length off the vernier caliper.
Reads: 20.0 mm
